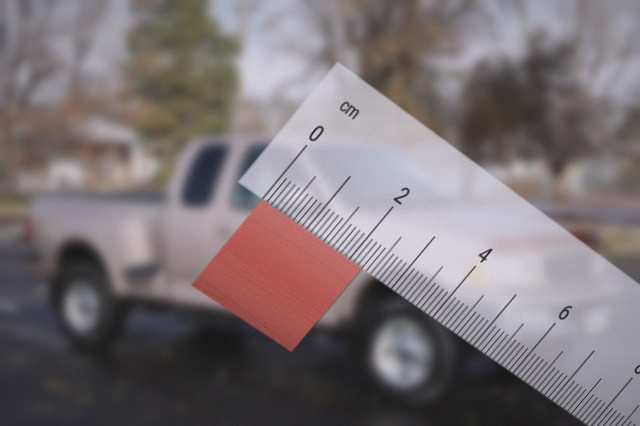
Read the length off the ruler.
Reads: 2.3 cm
